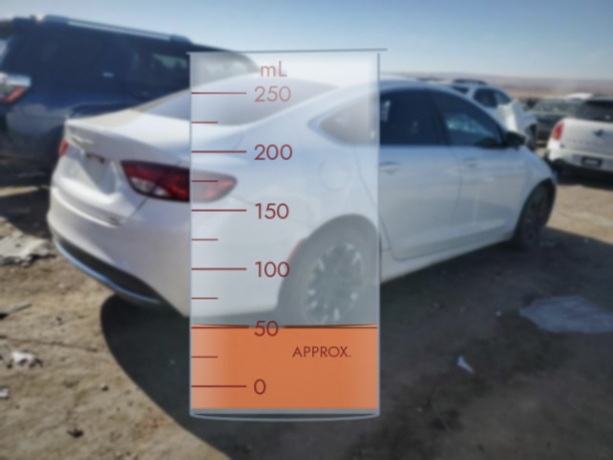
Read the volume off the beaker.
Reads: 50 mL
